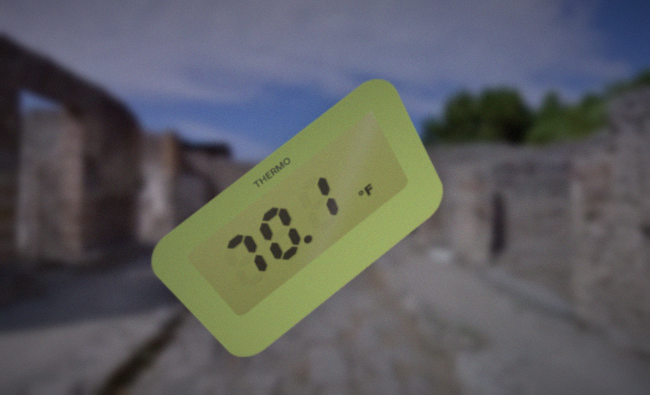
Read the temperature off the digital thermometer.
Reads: 70.1 °F
